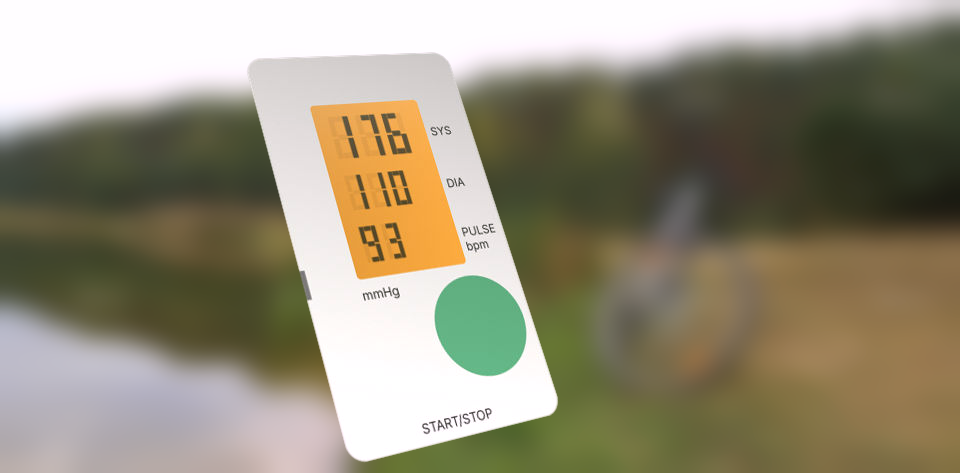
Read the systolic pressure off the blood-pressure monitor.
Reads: 176 mmHg
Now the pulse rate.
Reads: 93 bpm
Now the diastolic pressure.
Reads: 110 mmHg
